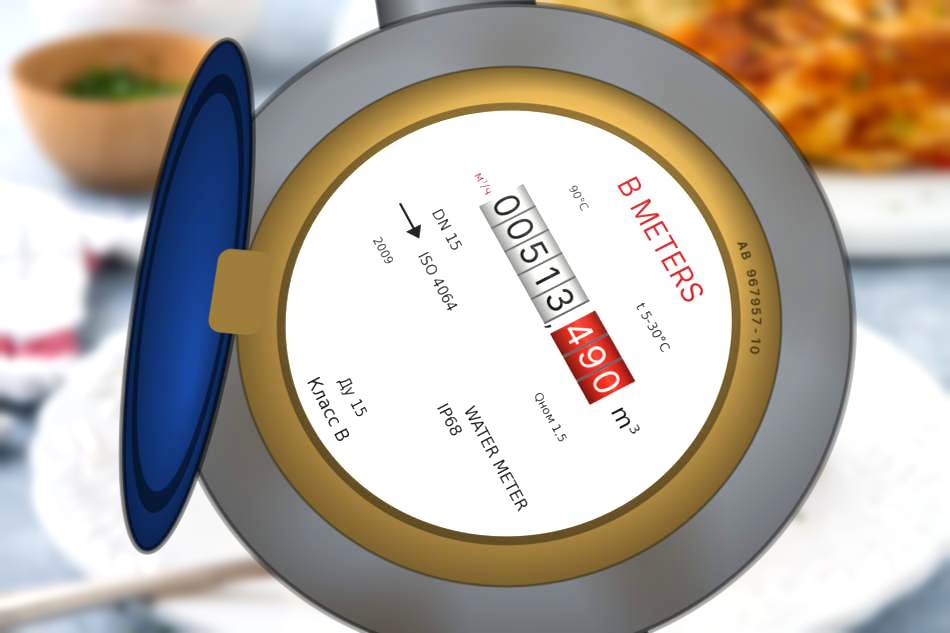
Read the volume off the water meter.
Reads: 513.490 m³
